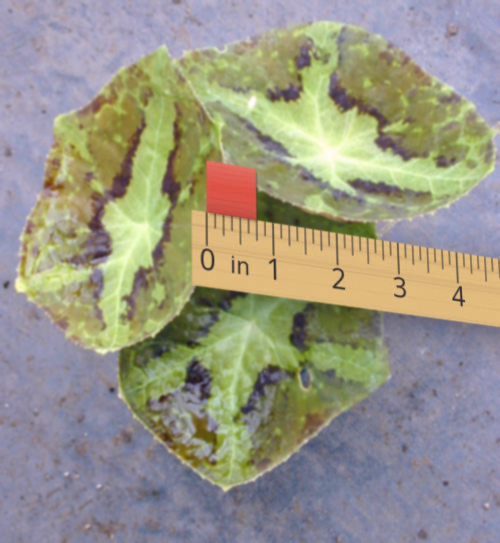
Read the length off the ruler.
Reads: 0.75 in
